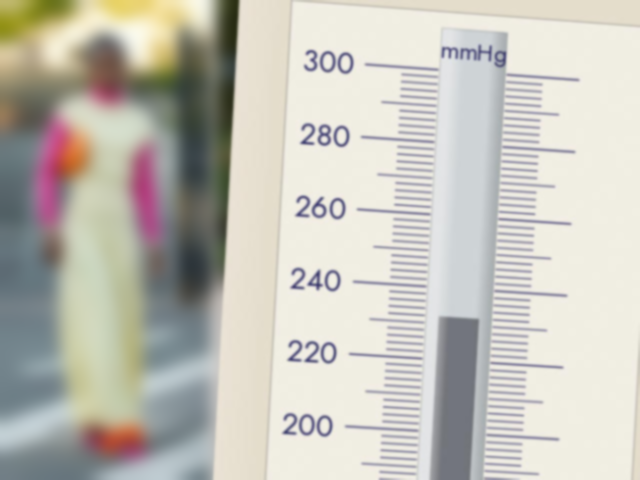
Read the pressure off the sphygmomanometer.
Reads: 232 mmHg
